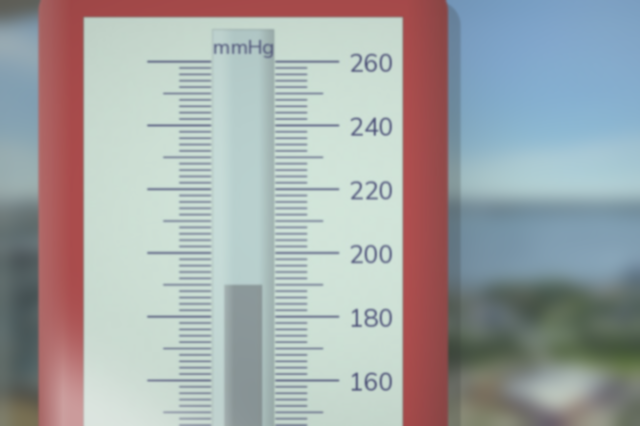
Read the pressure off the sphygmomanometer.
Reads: 190 mmHg
